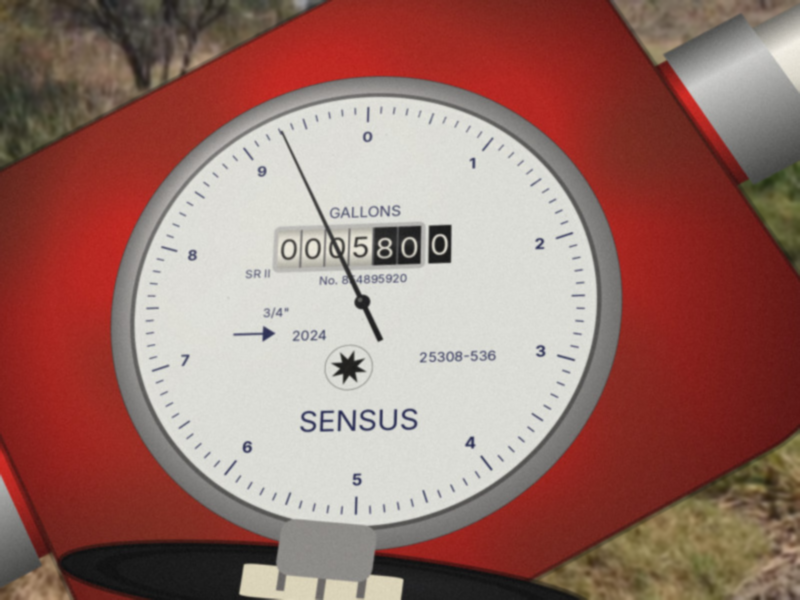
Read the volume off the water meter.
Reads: 5799.3 gal
